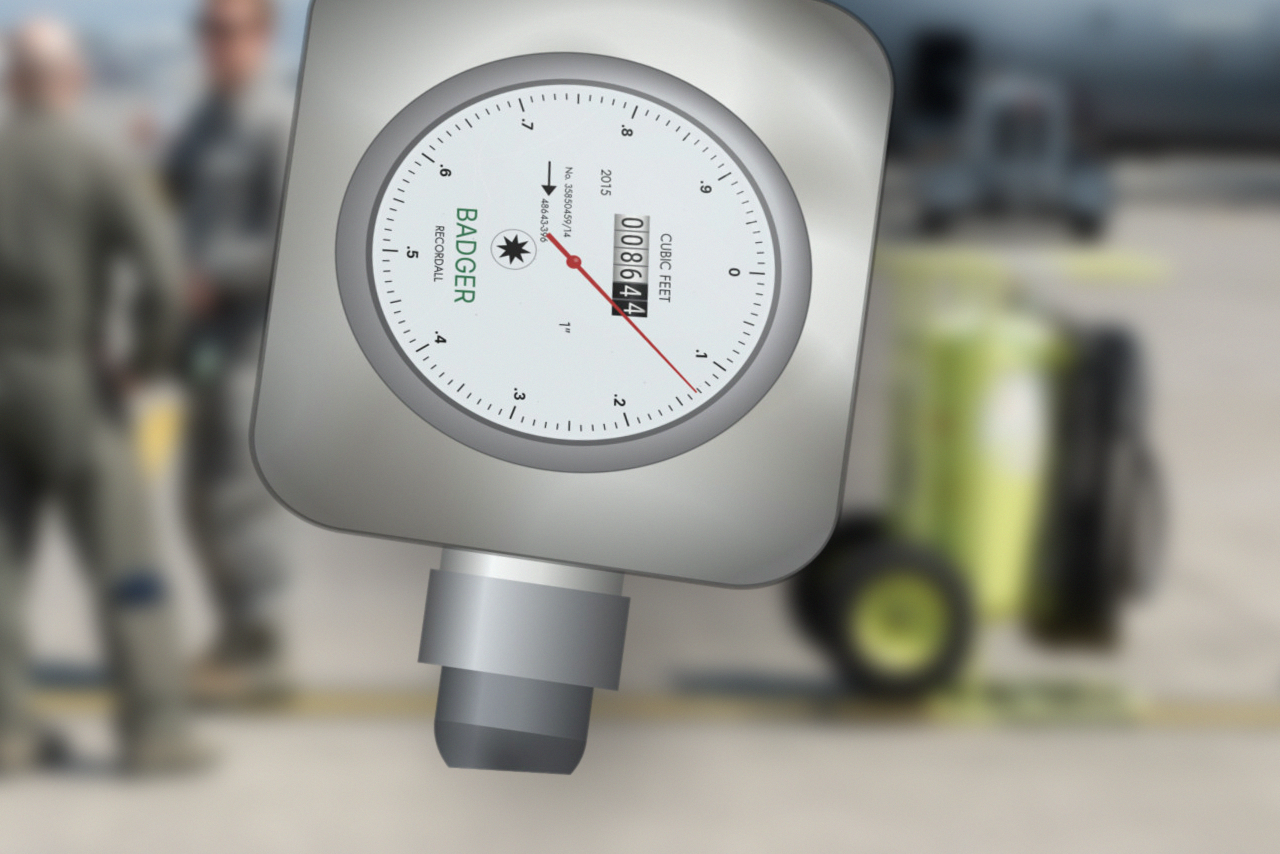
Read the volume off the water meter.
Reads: 8644.13 ft³
